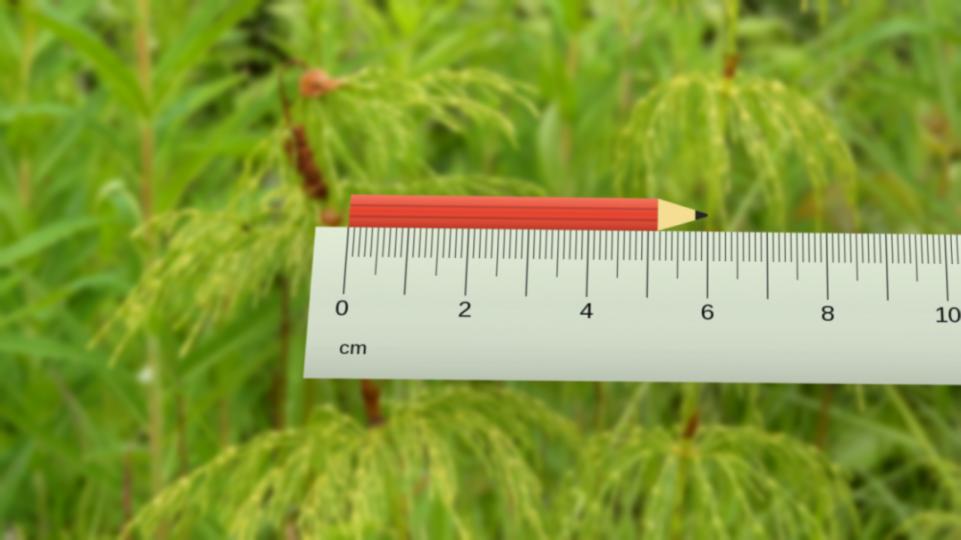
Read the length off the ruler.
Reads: 6 cm
